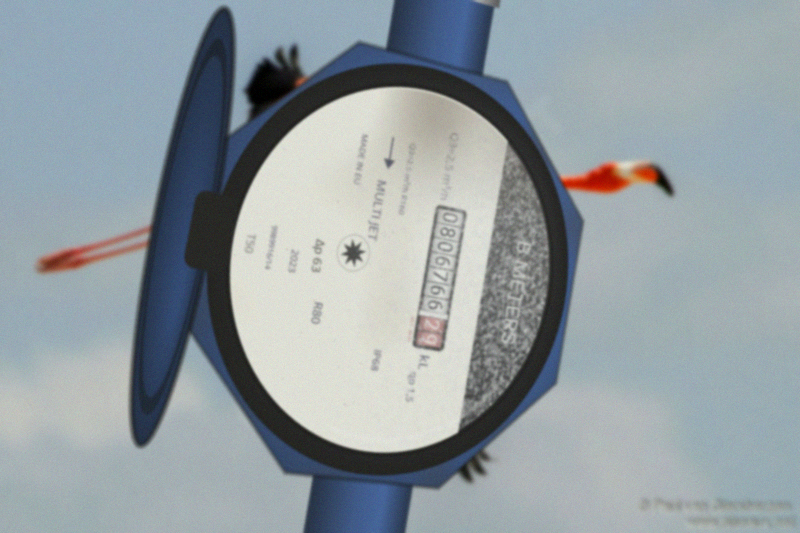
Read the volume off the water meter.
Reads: 806766.29 kL
